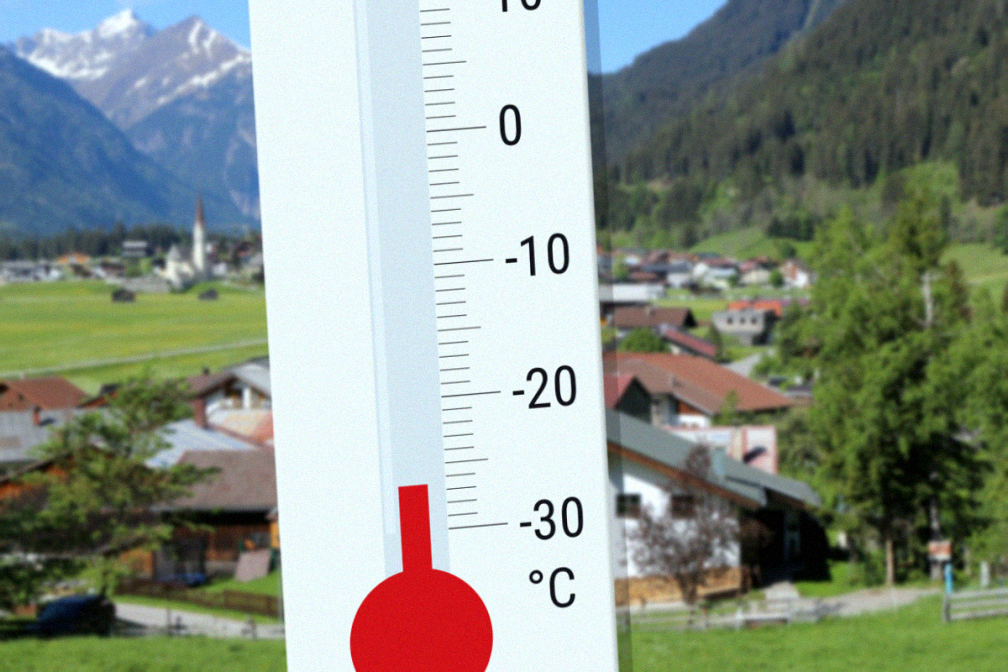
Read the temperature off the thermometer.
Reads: -26.5 °C
